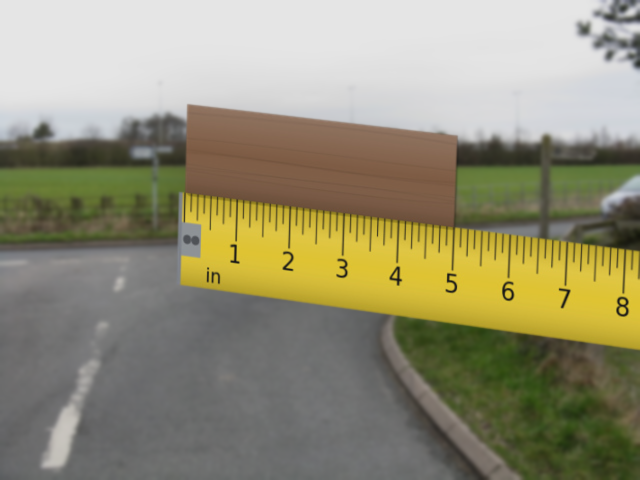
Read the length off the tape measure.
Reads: 5 in
